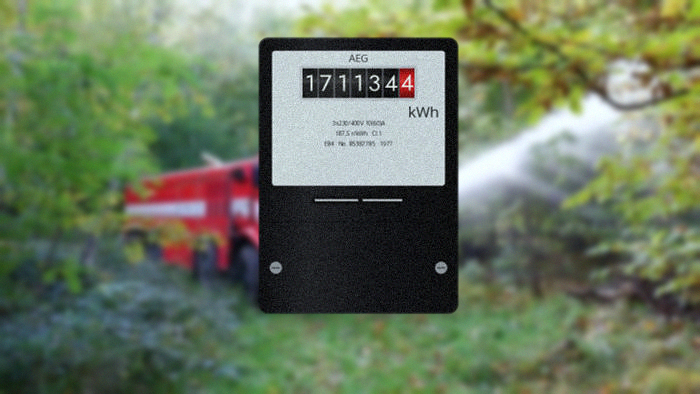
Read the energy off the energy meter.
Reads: 171134.4 kWh
